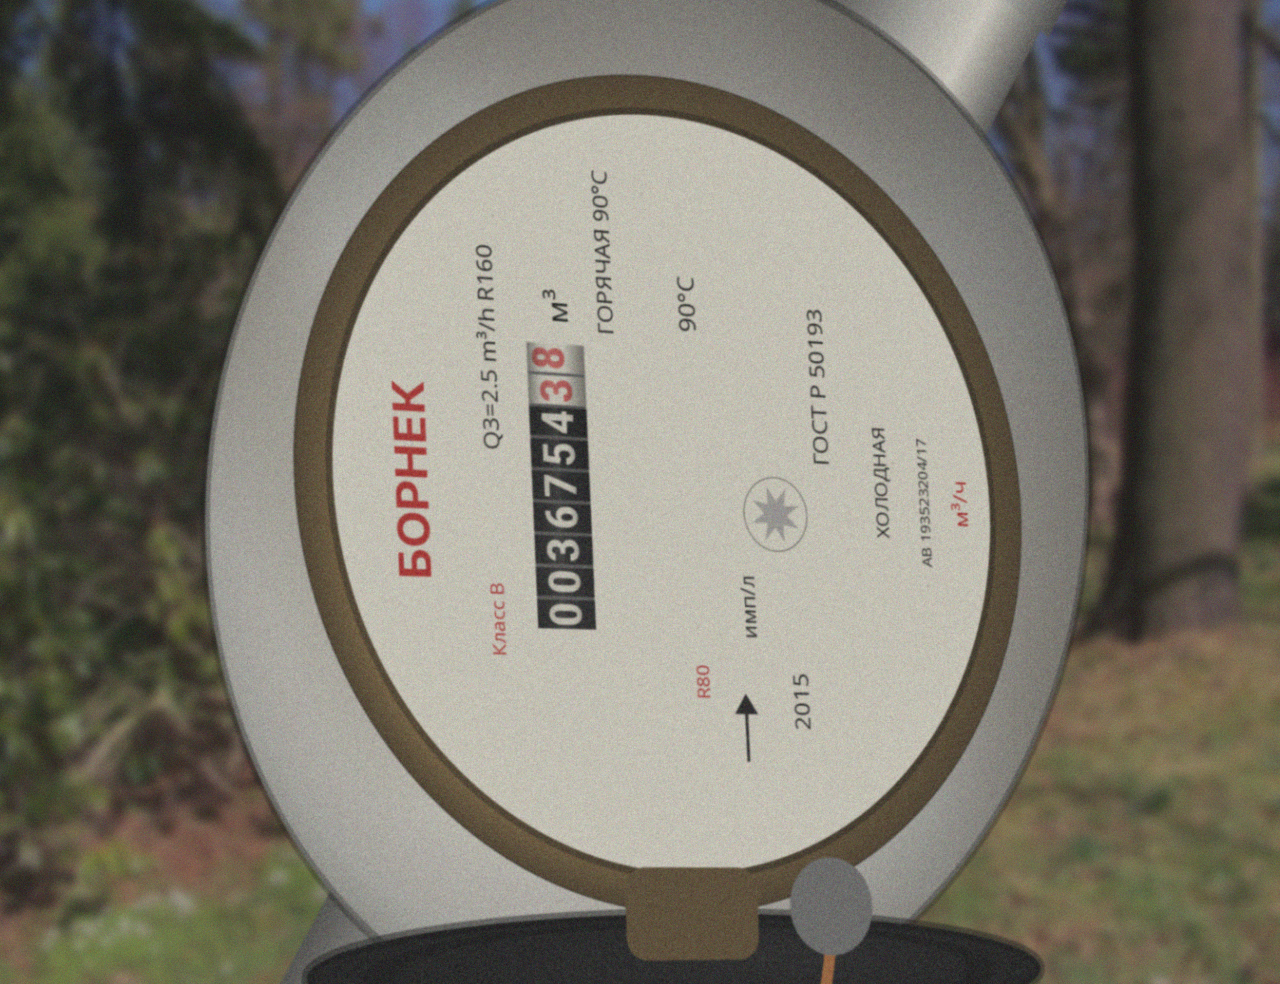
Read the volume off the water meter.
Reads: 36754.38 m³
